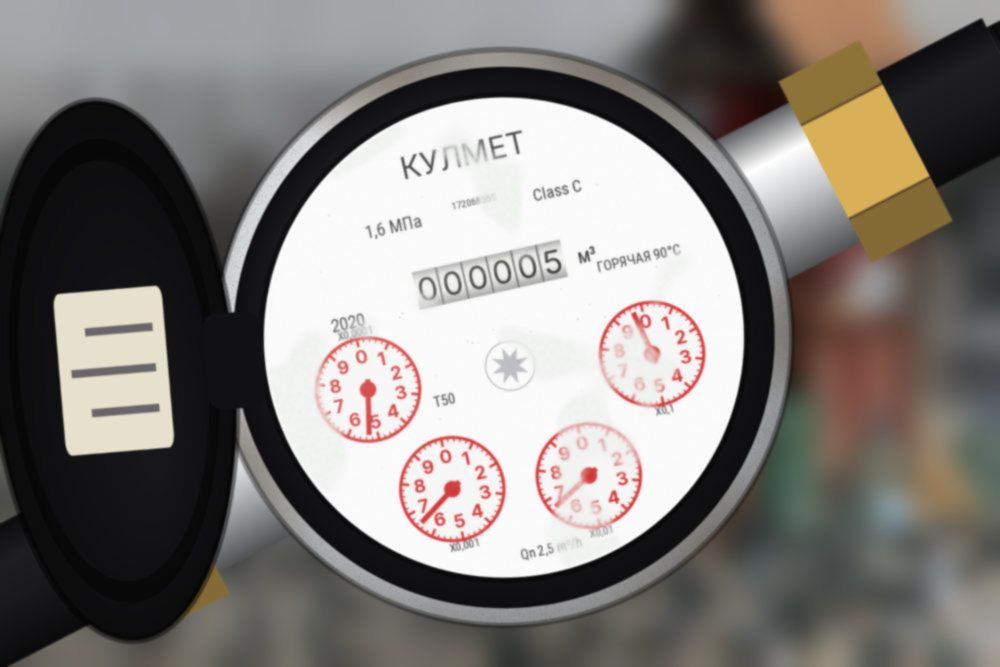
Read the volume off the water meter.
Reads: 4.9665 m³
